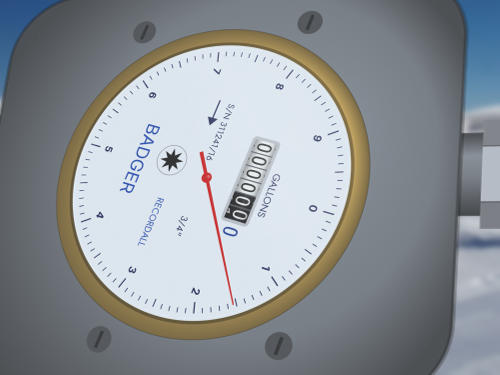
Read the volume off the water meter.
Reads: 1.5 gal
